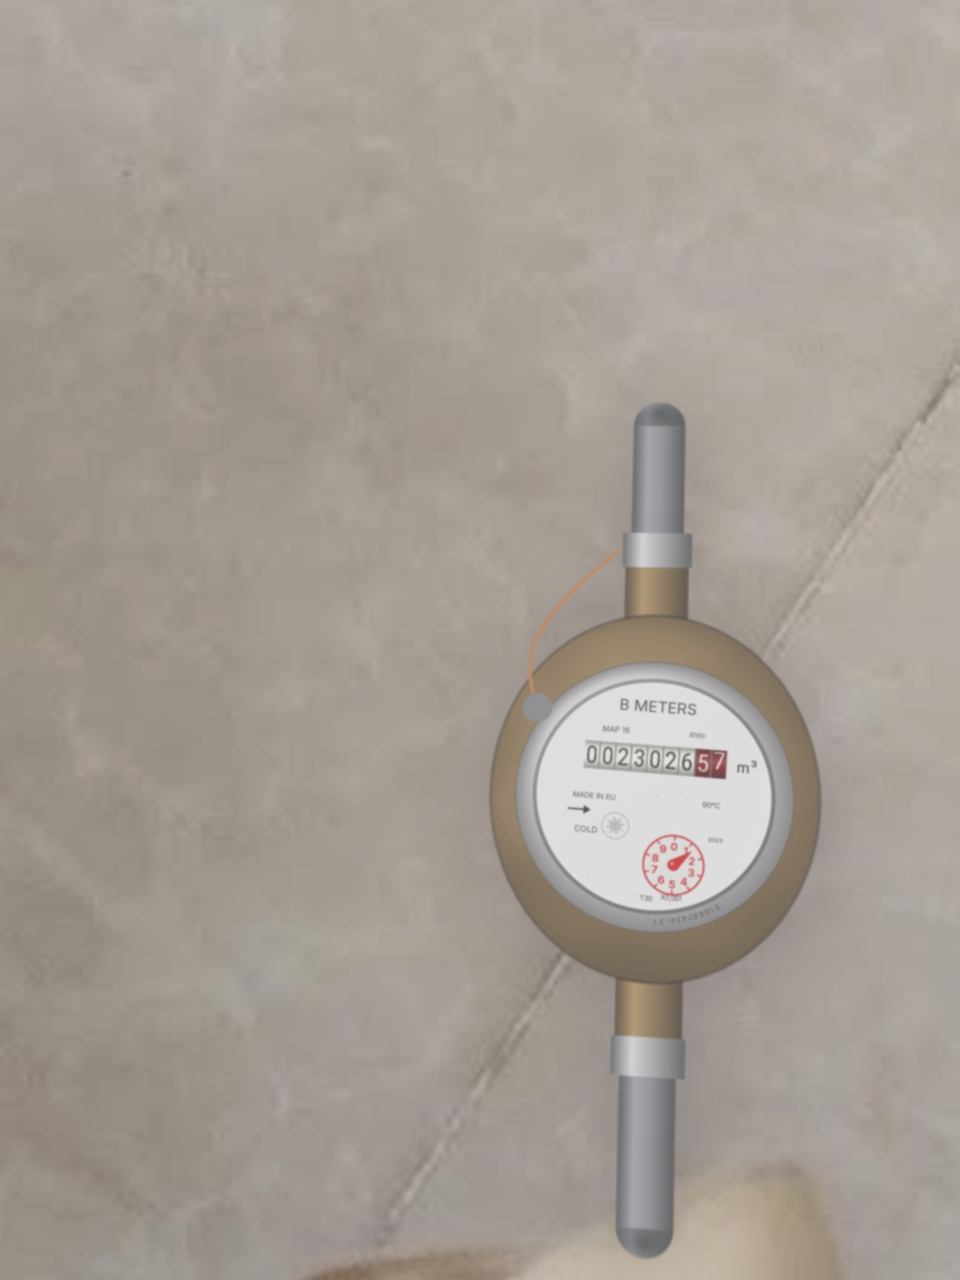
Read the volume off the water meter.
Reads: 23026.571 m³
